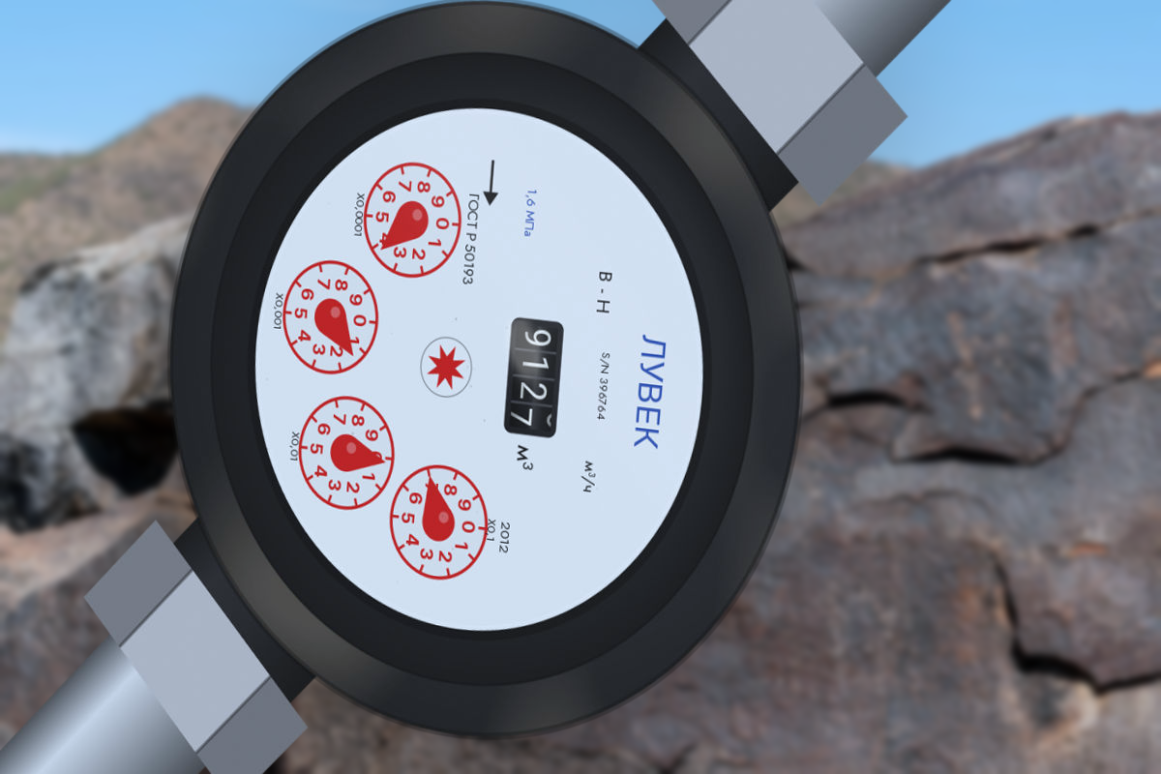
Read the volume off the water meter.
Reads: 9126.7013 m³
